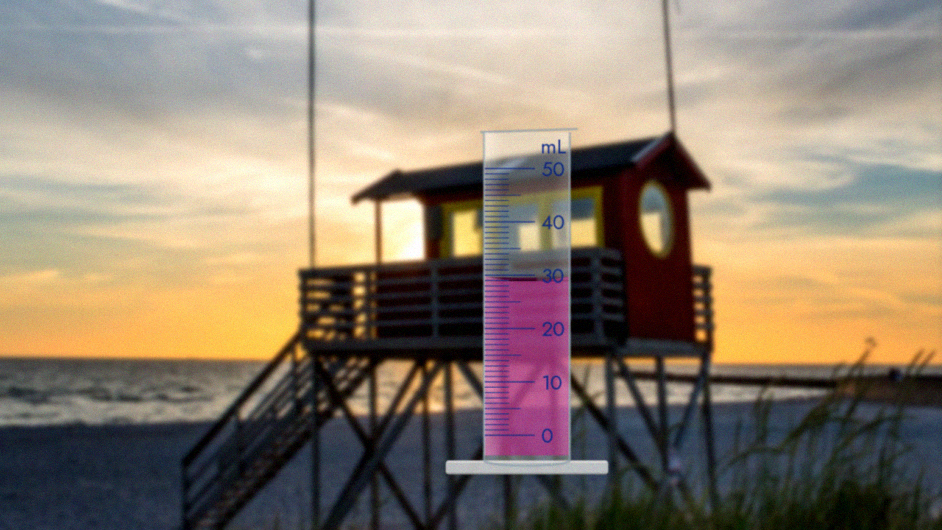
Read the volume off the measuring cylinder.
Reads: 29 mL
